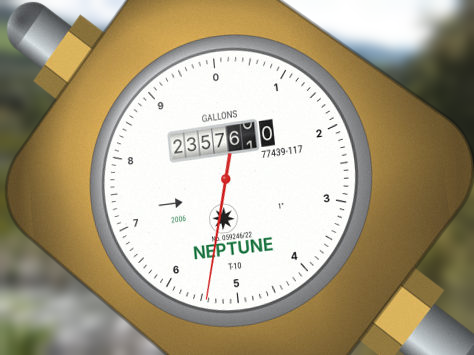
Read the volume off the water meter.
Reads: 2357605.4 gal
